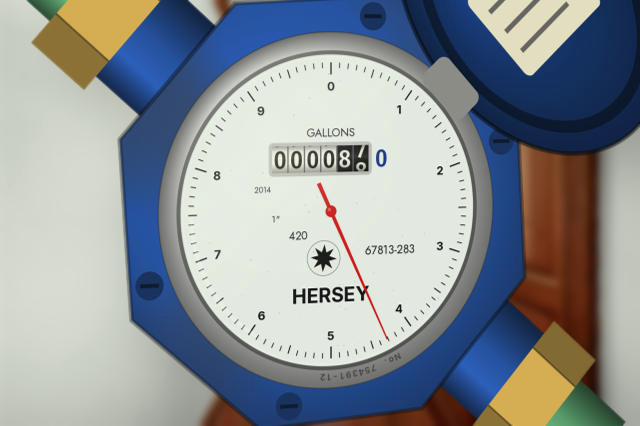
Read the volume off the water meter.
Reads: 874.3 gal
